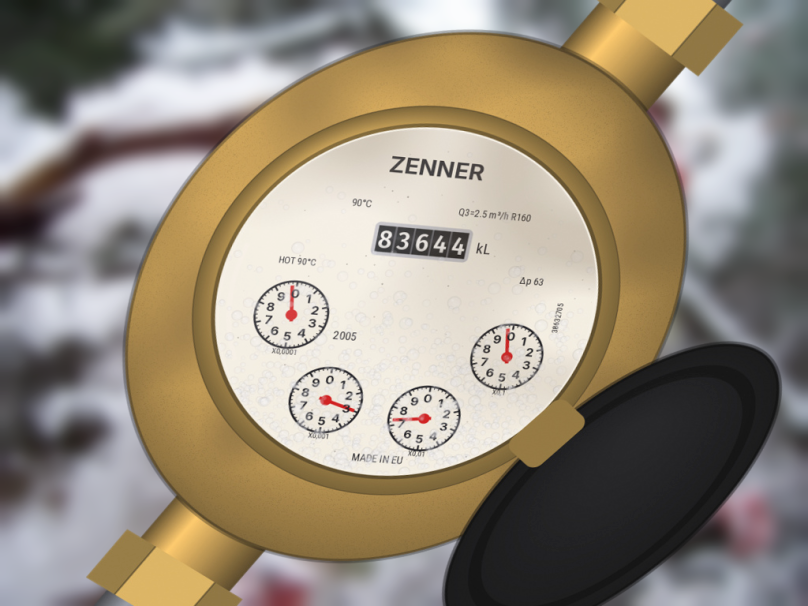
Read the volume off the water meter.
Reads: 83643.9729 kL
